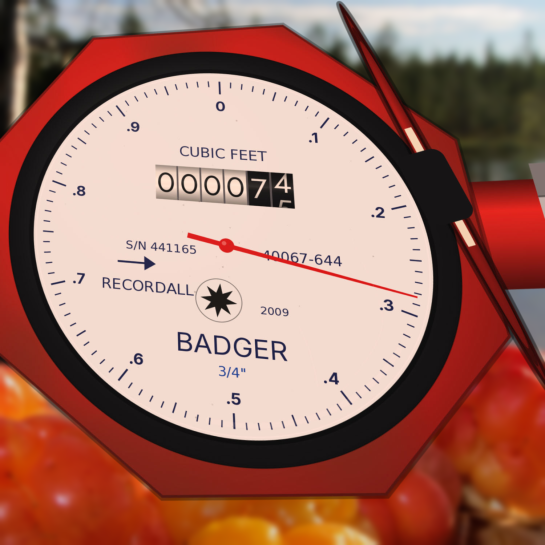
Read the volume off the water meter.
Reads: 74.28 ft³
